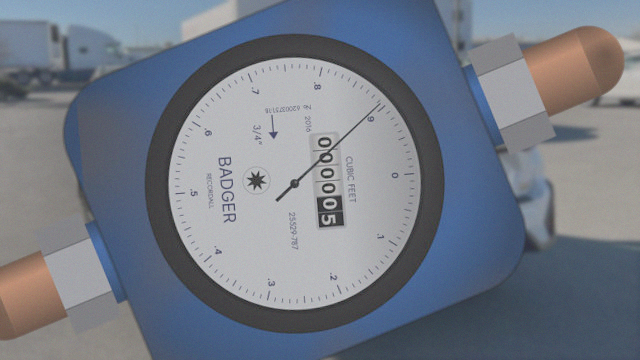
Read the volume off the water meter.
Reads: 4.89 ft³
